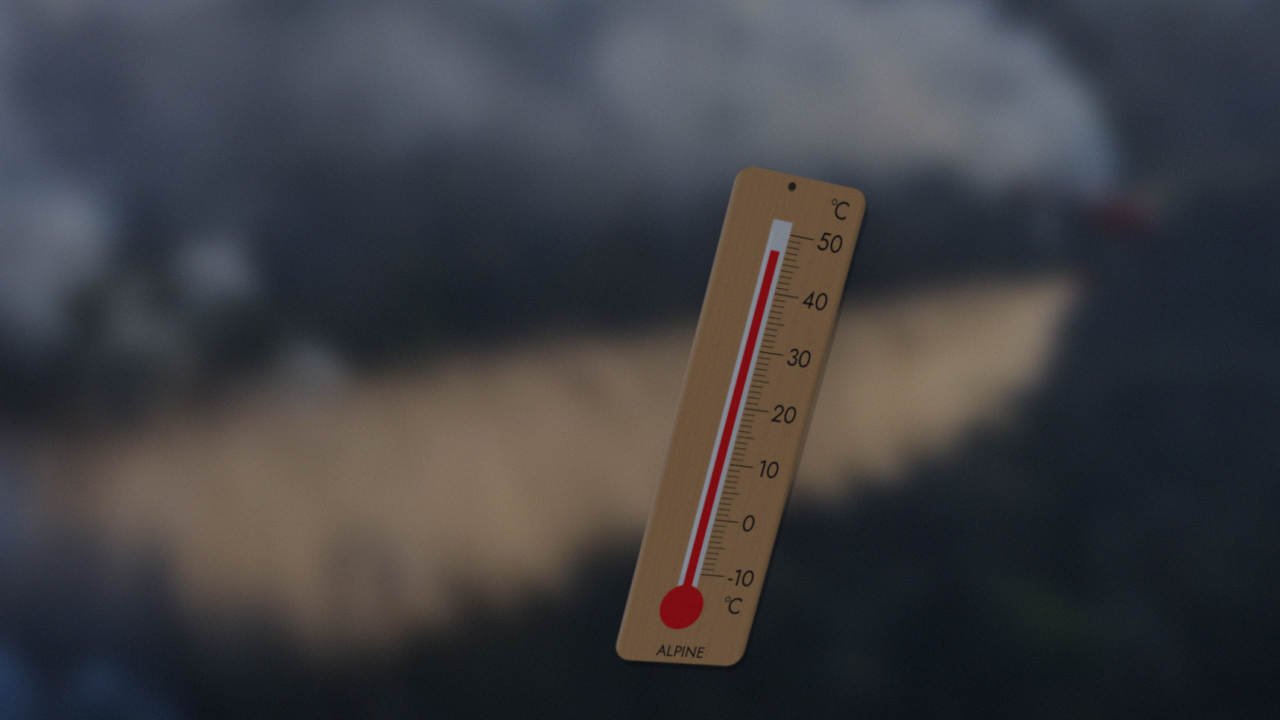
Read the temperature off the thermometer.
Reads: 47 °C
